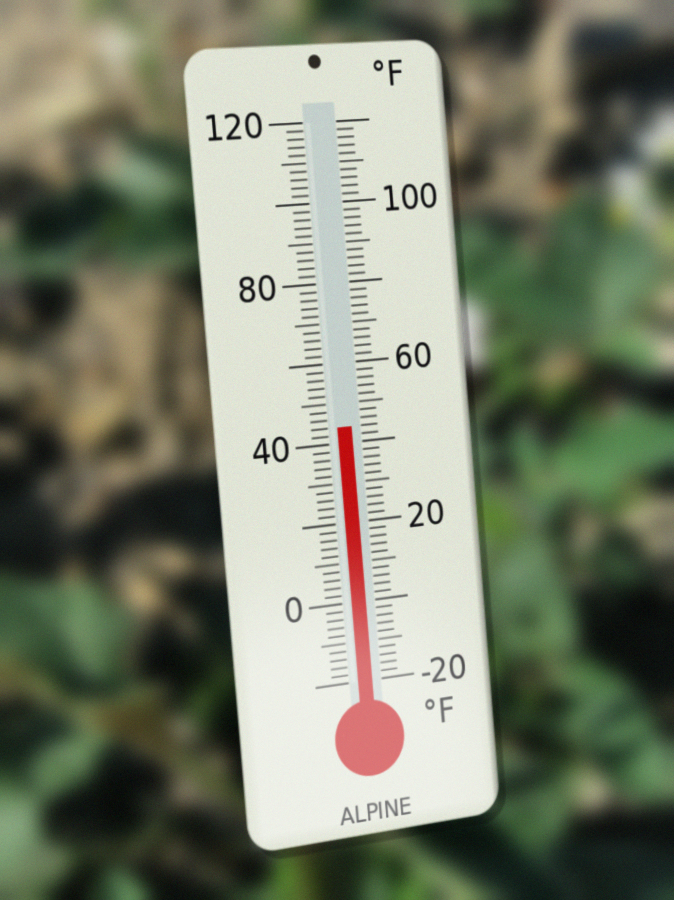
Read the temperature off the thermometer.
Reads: 44 °F
